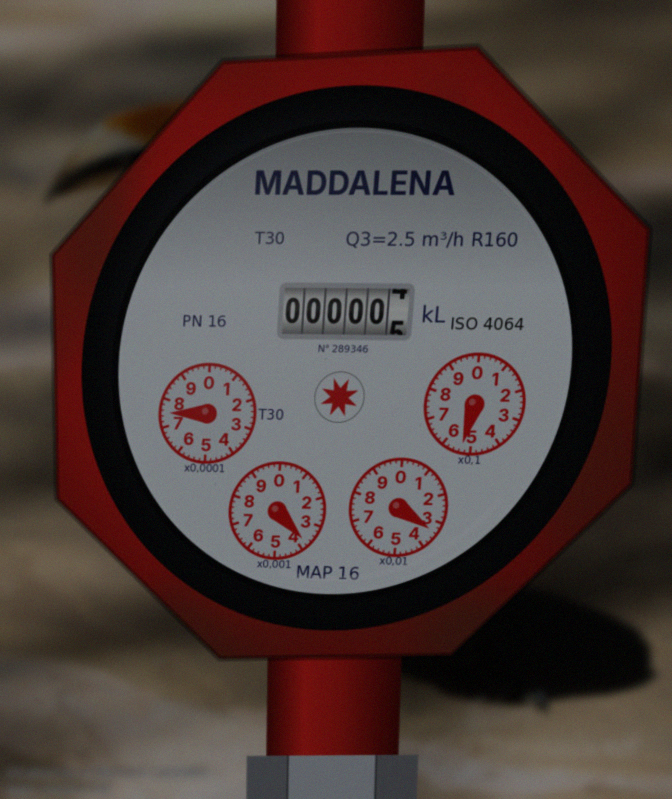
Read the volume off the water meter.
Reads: 4.5337 kL
